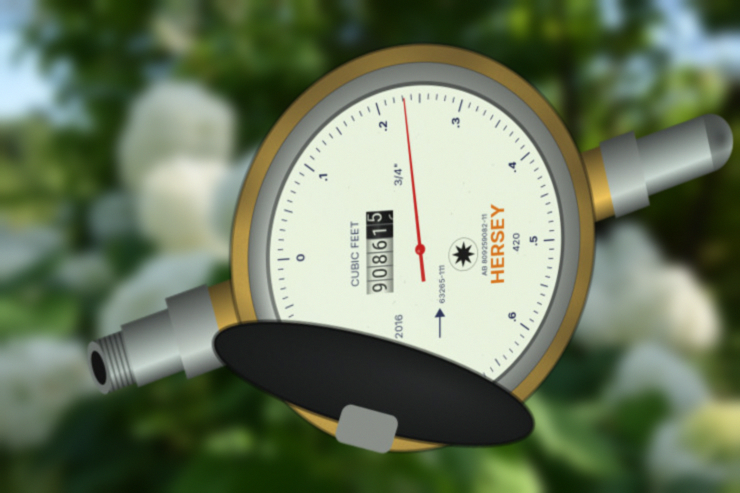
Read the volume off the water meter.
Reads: 908615.23 ft³
